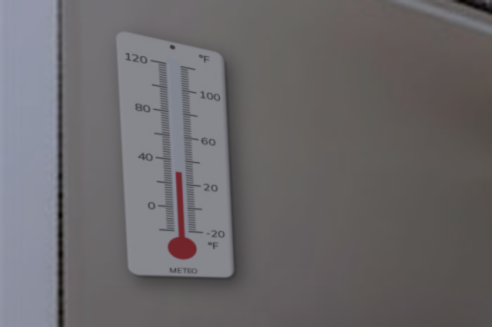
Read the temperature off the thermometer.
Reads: 30 °F
